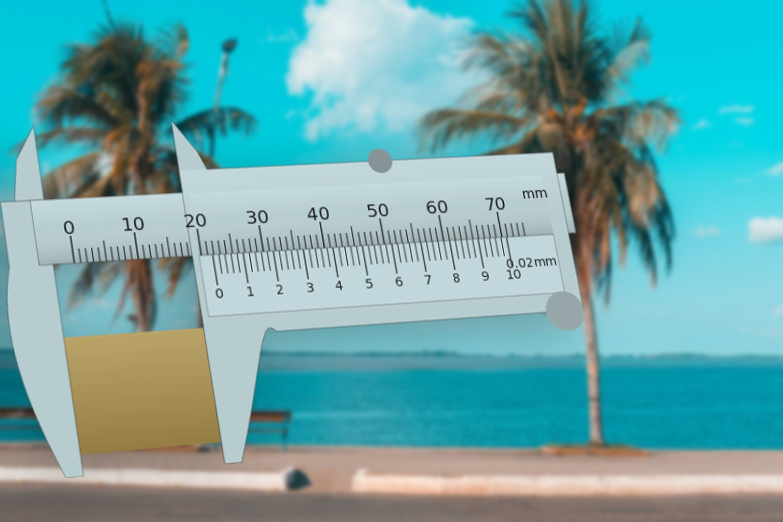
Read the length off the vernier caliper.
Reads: 21.8 mm
